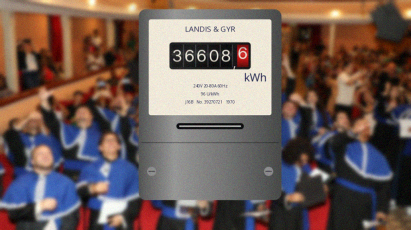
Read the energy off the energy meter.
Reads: 36608.6 kWh
